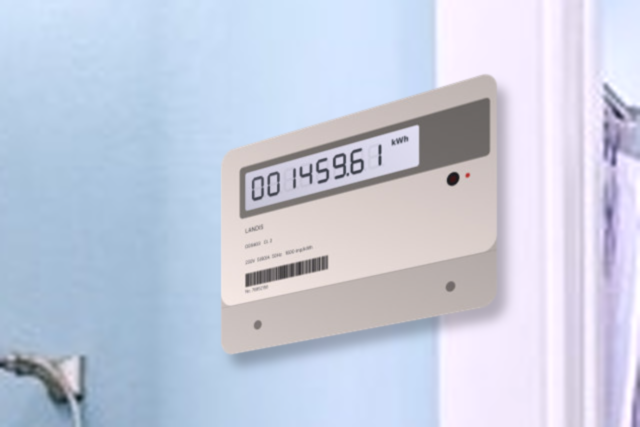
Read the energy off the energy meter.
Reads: 1459.61 kWh
